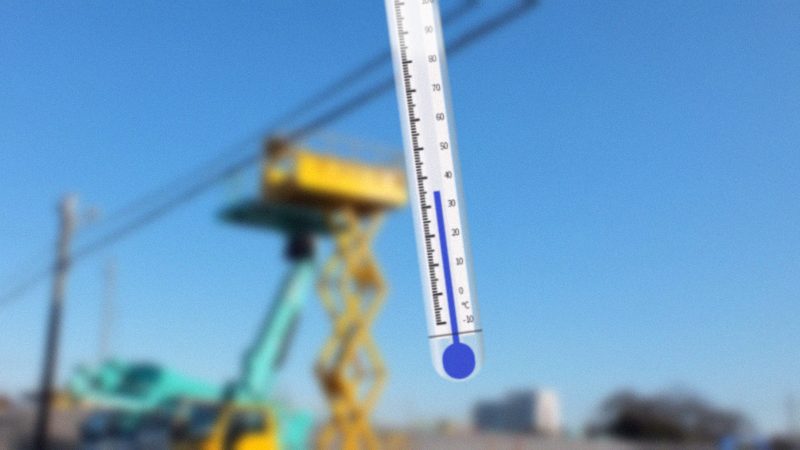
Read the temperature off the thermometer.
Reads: 35 °C
